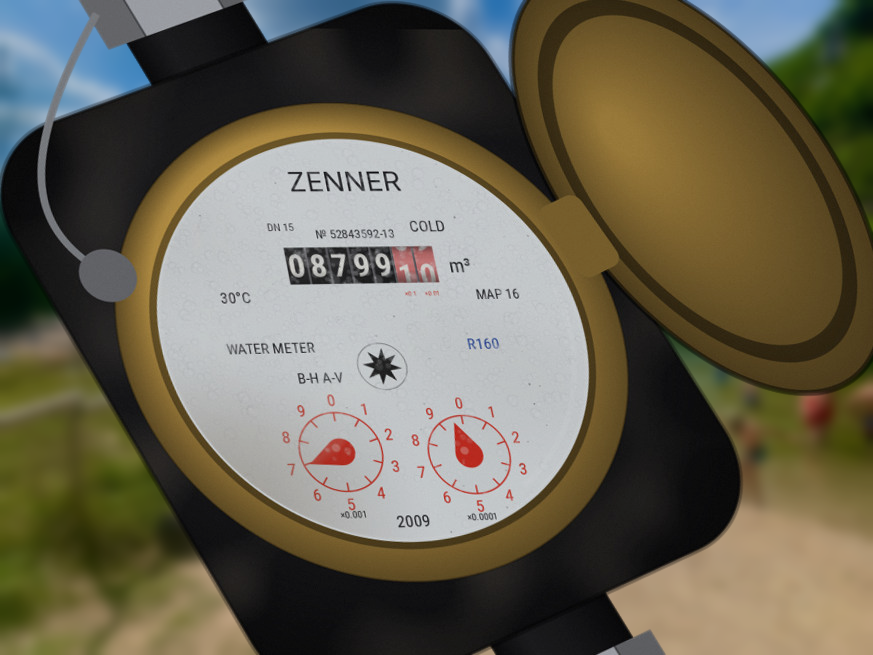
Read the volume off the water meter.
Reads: 8799.0969 m³
